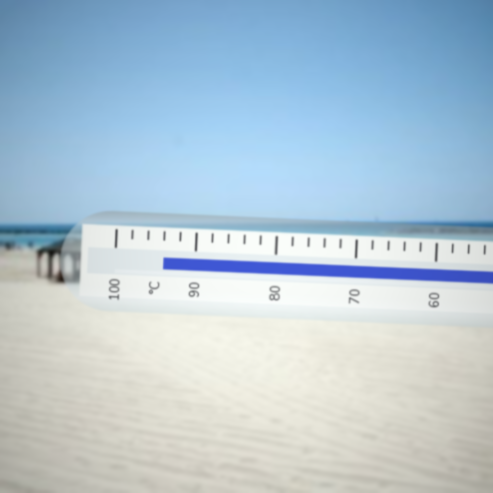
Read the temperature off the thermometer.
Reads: 94 °C
